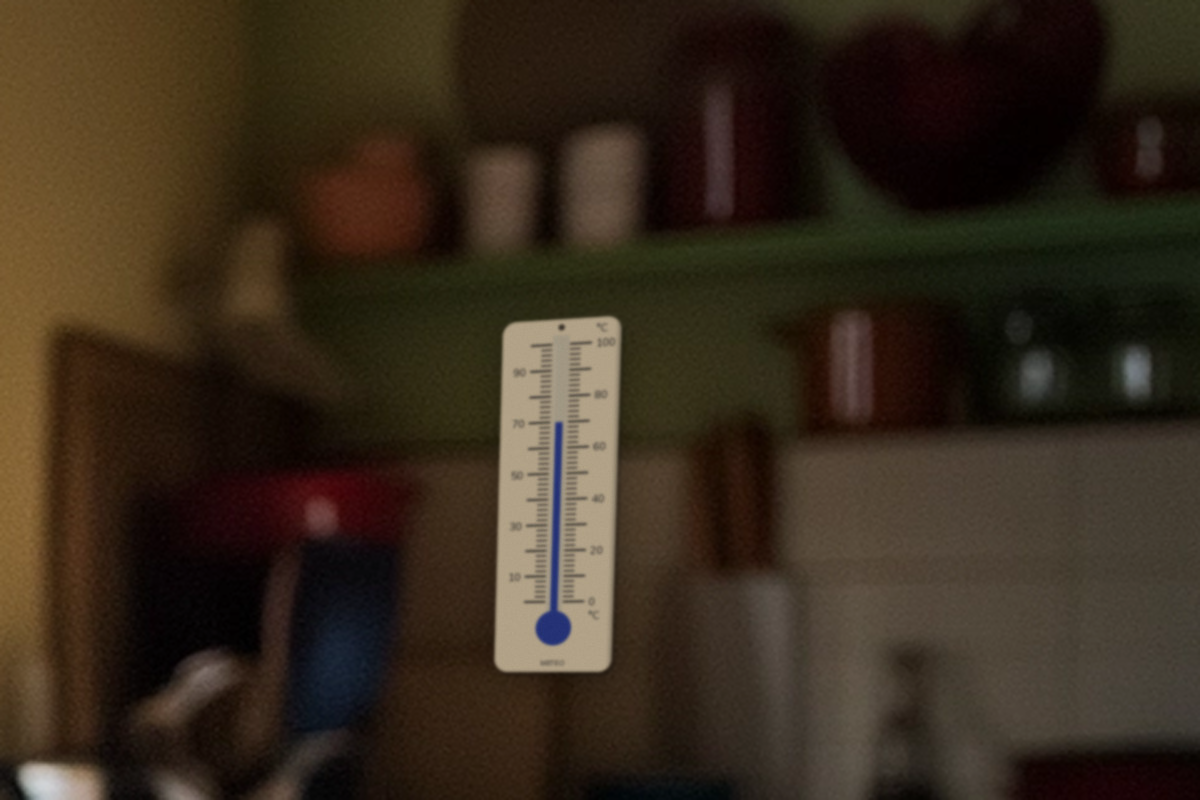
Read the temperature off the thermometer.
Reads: 70 °C
